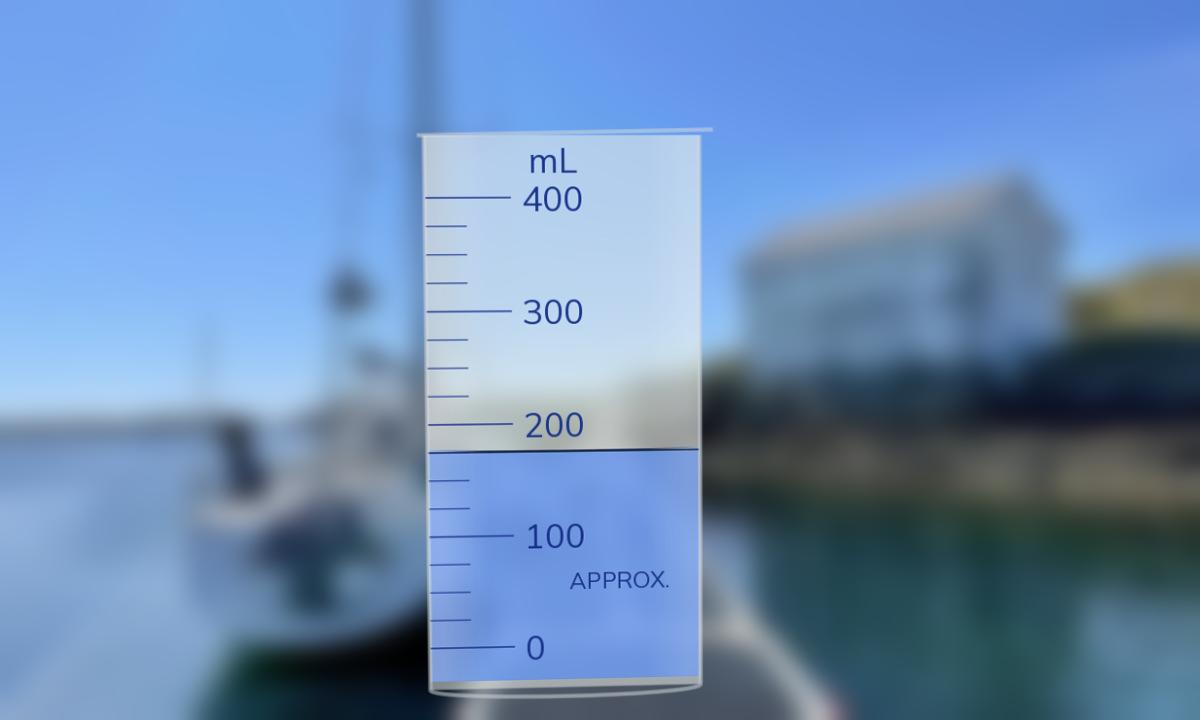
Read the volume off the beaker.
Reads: 175 mL
